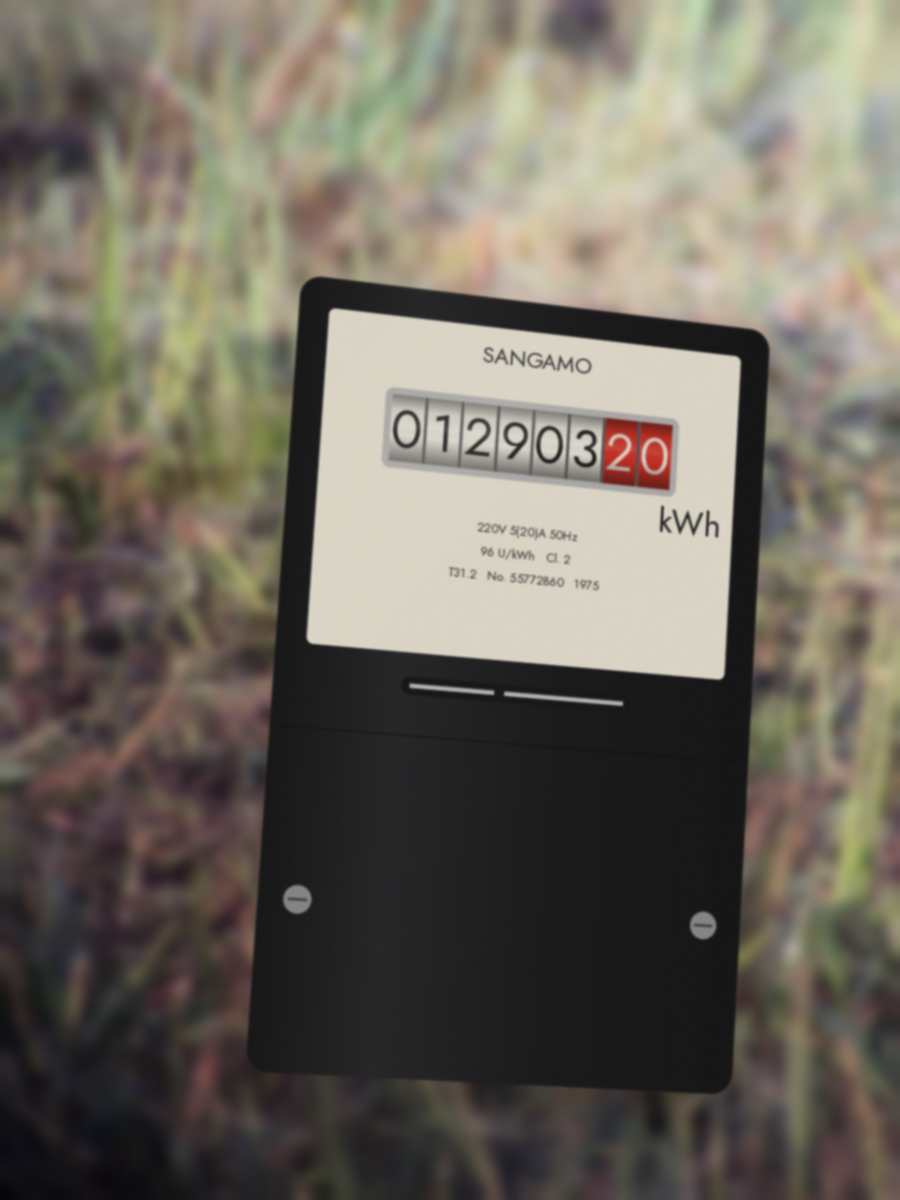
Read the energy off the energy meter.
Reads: 12903.20 kWh
